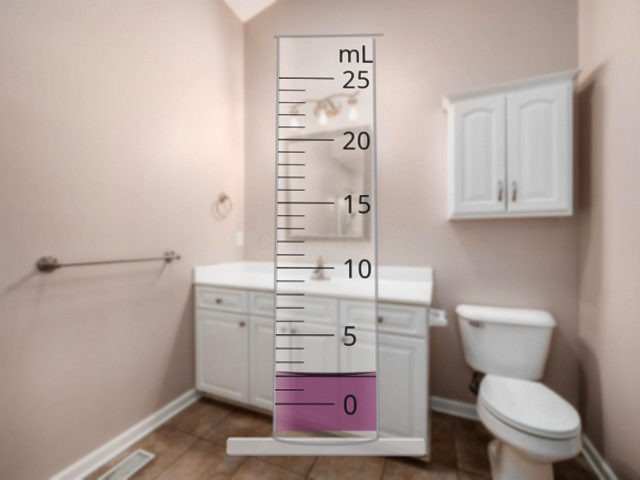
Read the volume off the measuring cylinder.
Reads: 2 mL
